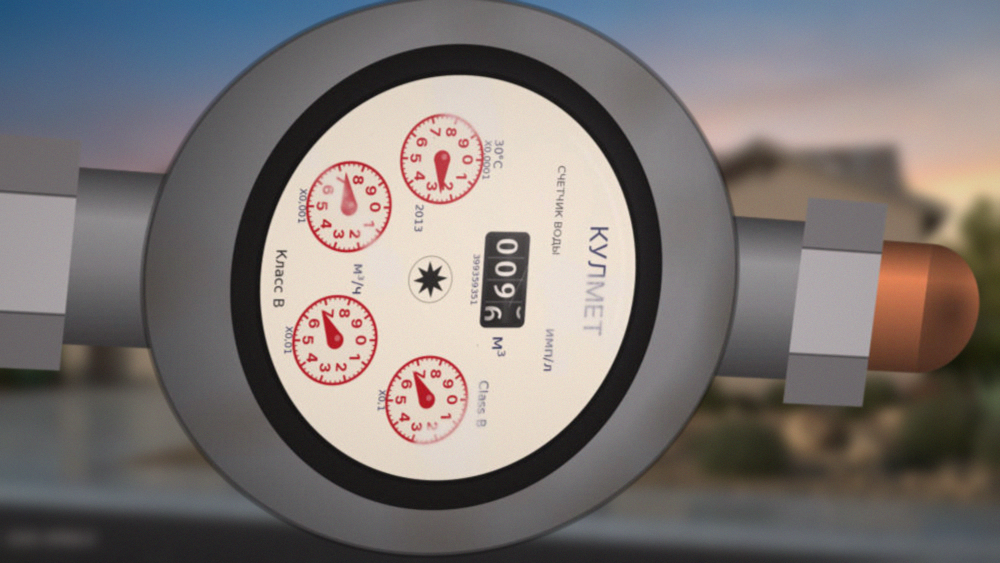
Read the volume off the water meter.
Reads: 95.6672 m³
